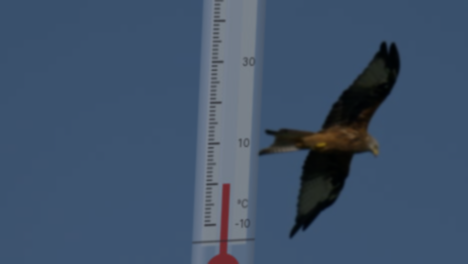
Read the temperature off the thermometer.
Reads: 0 °C
